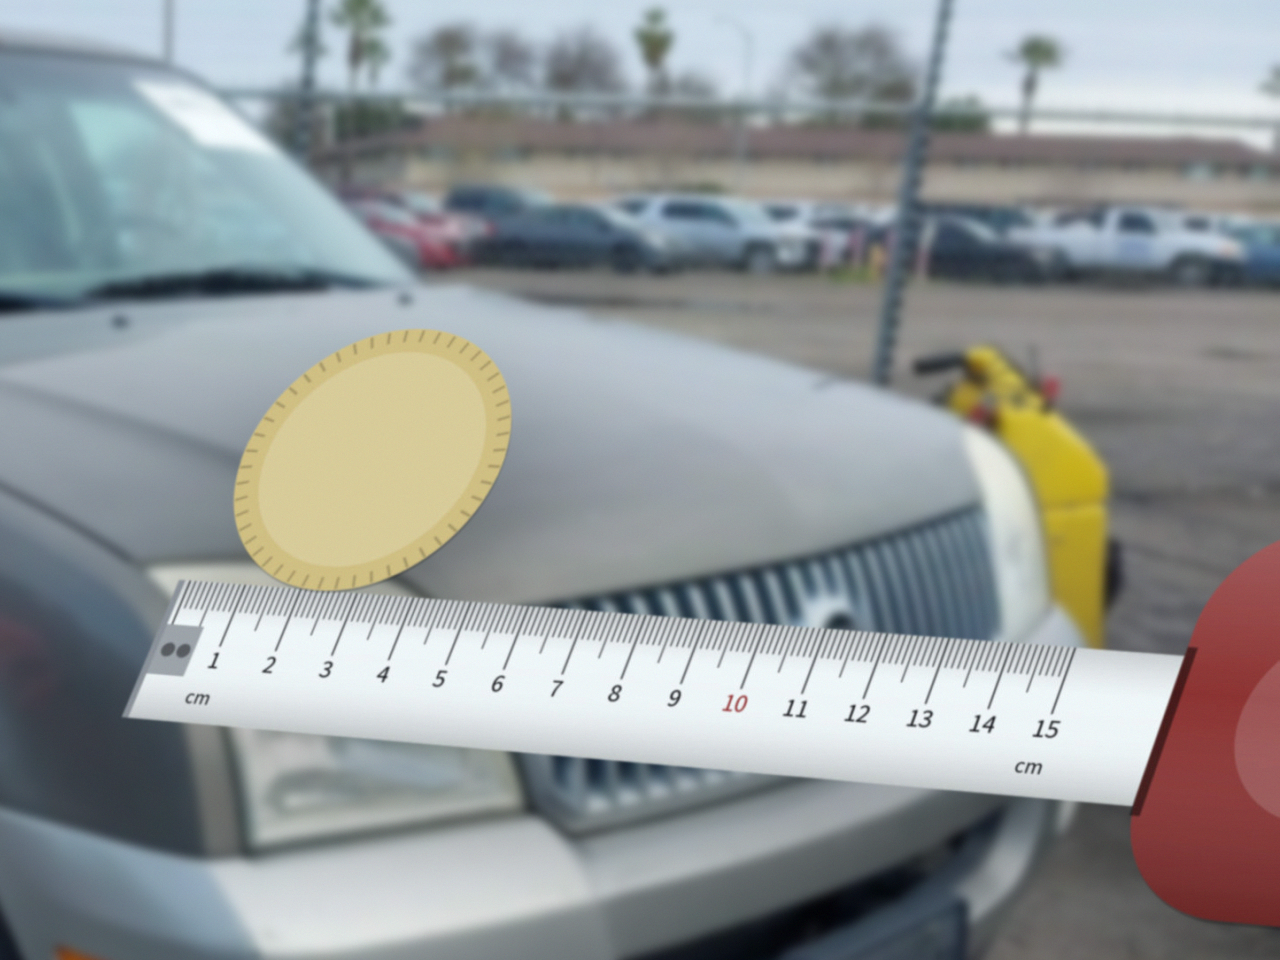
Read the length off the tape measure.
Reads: 4.6 cm
